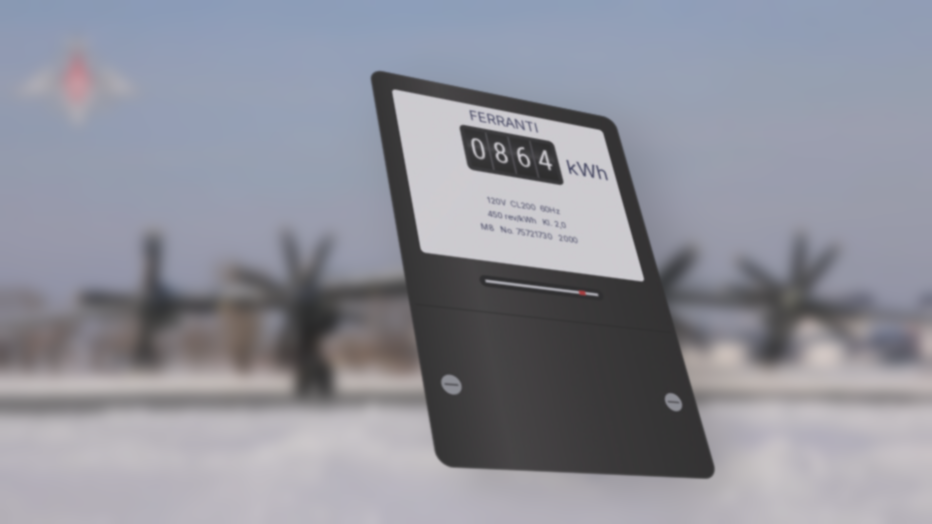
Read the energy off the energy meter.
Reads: 864 kWh
